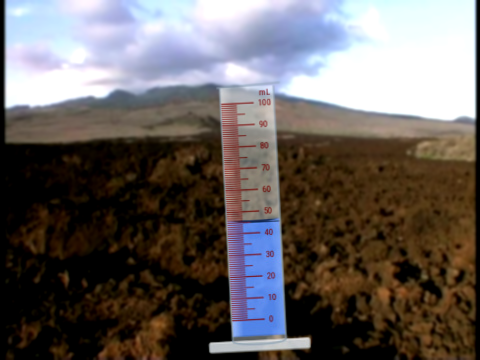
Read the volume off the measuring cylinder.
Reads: 45 mL
